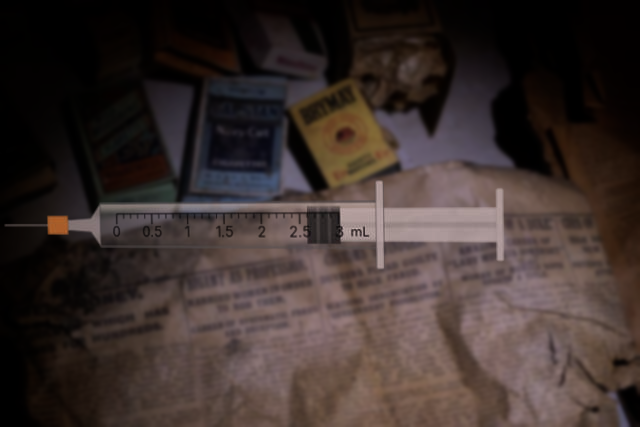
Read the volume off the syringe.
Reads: 2.6 mL
